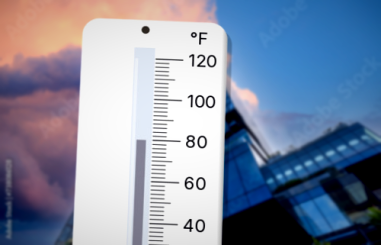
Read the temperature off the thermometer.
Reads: 80 °F
